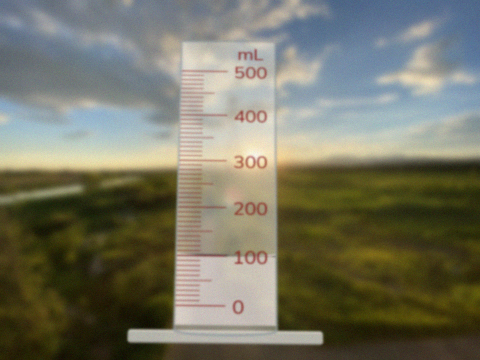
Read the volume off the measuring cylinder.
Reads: 100 mL
